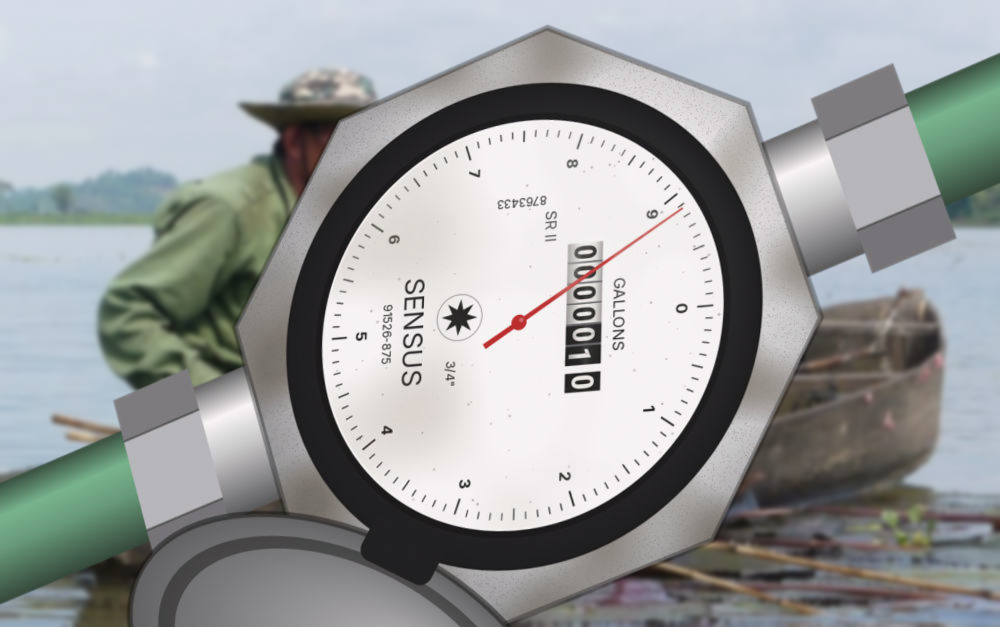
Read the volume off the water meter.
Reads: 9.1 gal
